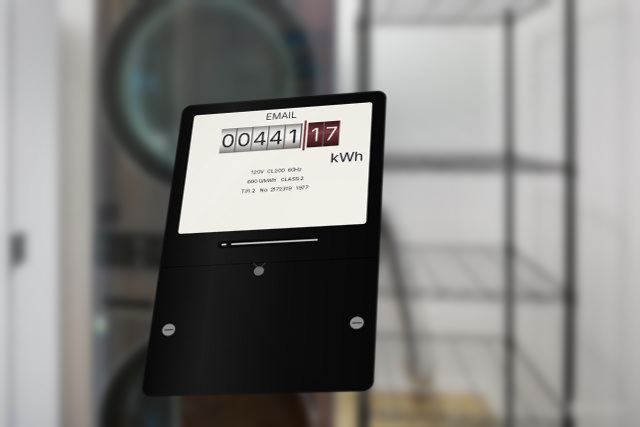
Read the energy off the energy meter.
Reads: 441.17 kWh
